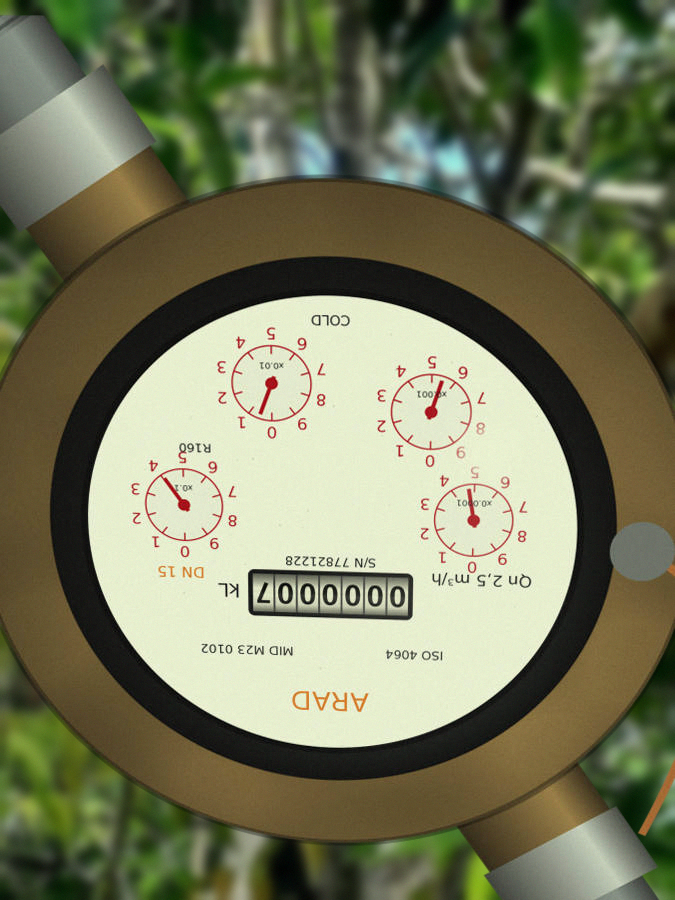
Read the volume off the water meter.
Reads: 7.4054 kL
